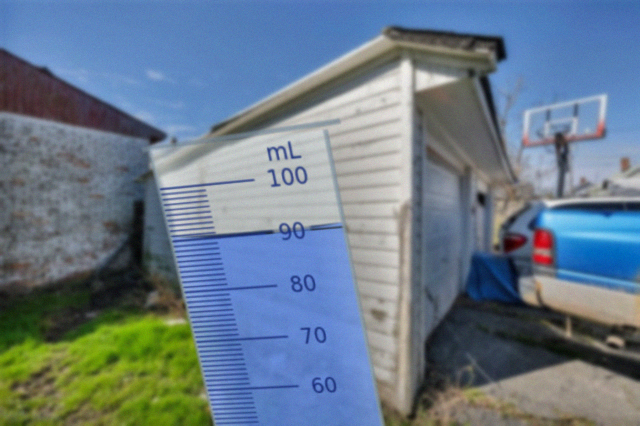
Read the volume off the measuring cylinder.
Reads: 90 mL
